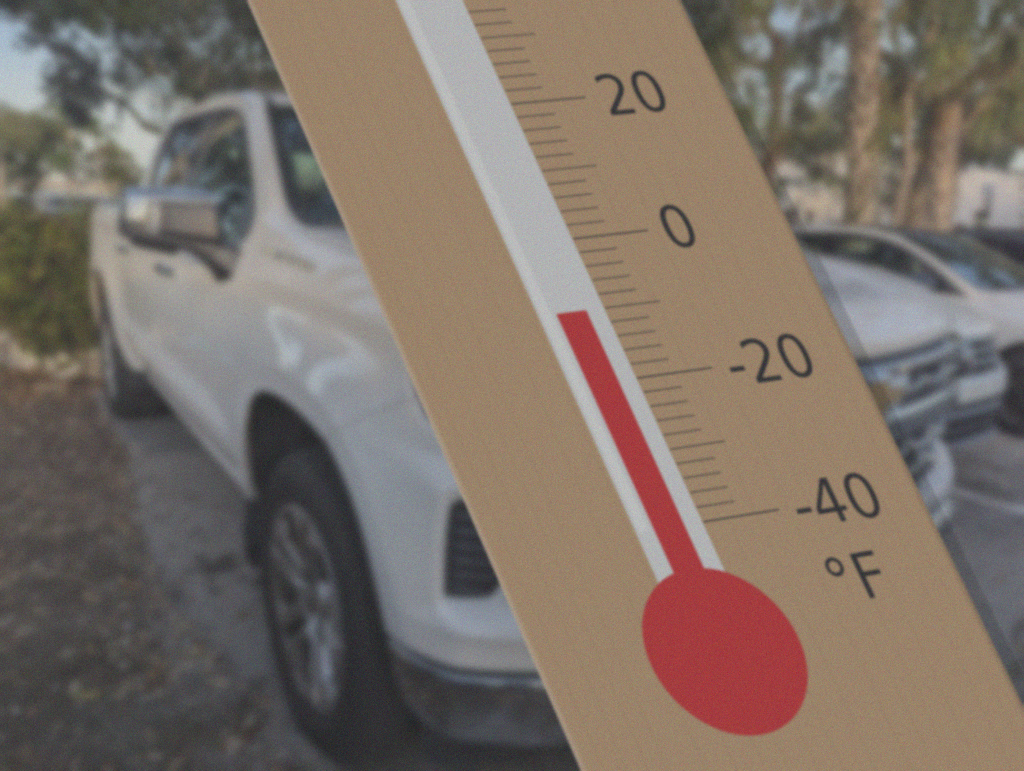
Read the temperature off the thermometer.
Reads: -10 °F
